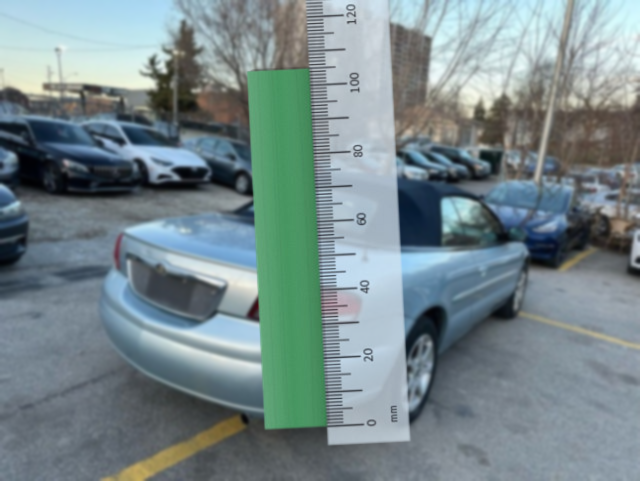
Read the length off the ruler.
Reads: 105 mm
